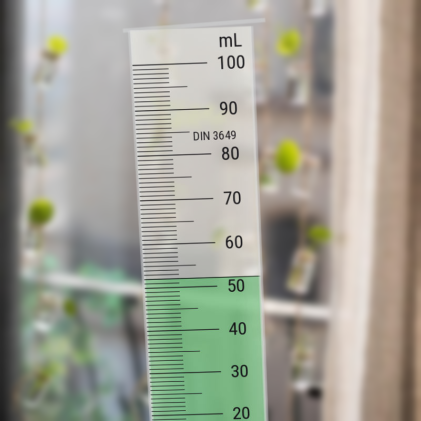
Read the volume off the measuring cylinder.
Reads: 52 mL
